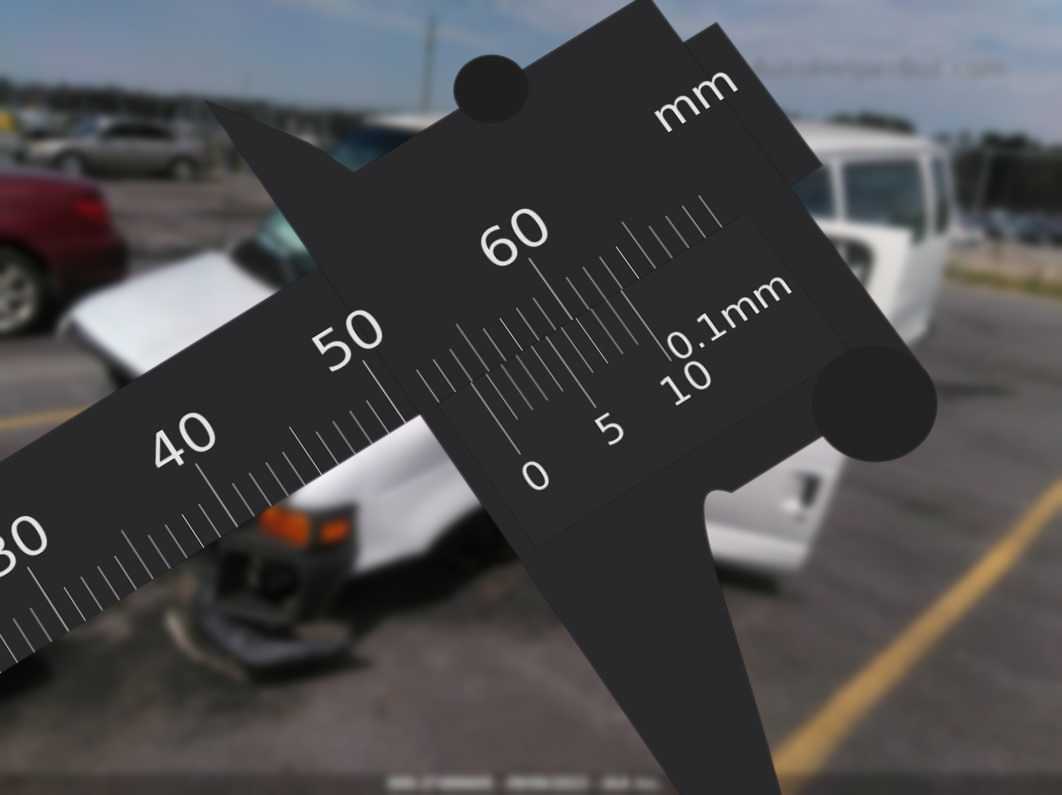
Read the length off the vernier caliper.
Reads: 53.9 mm
